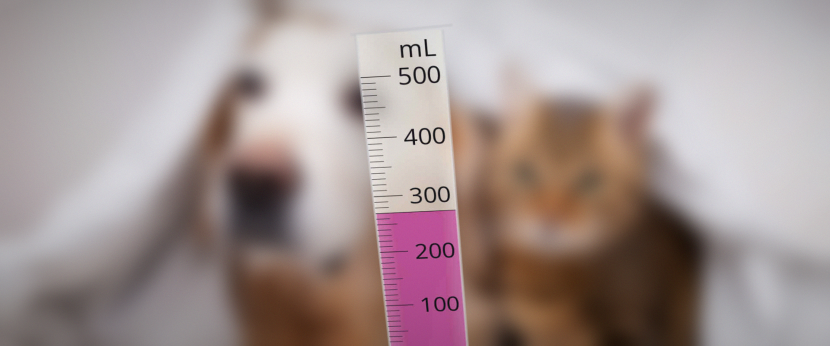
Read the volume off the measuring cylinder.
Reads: 270 mL
